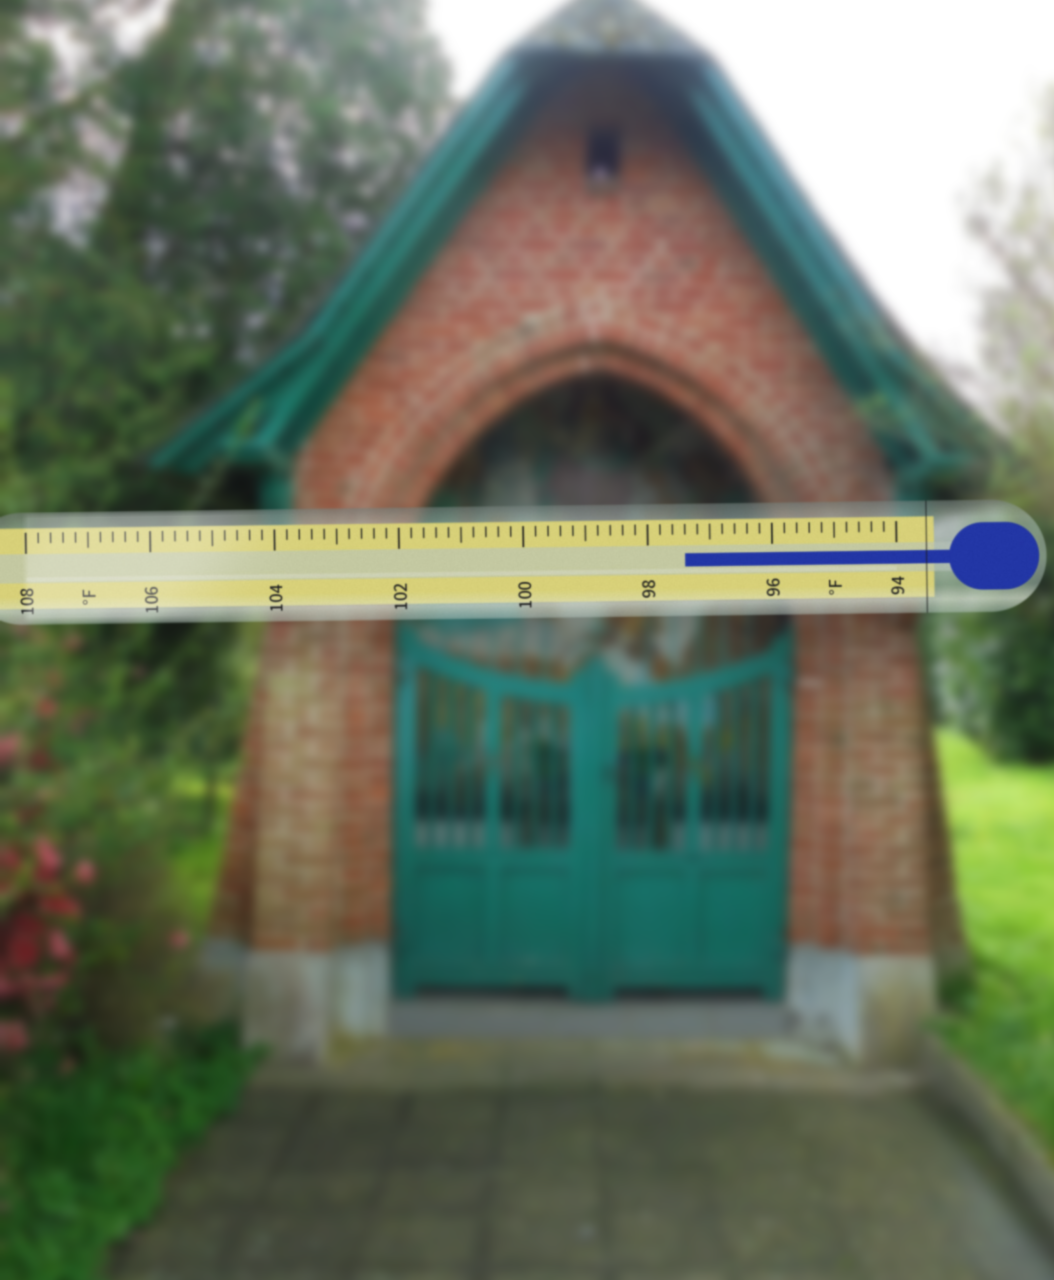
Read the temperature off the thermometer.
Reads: 97.4 °F
